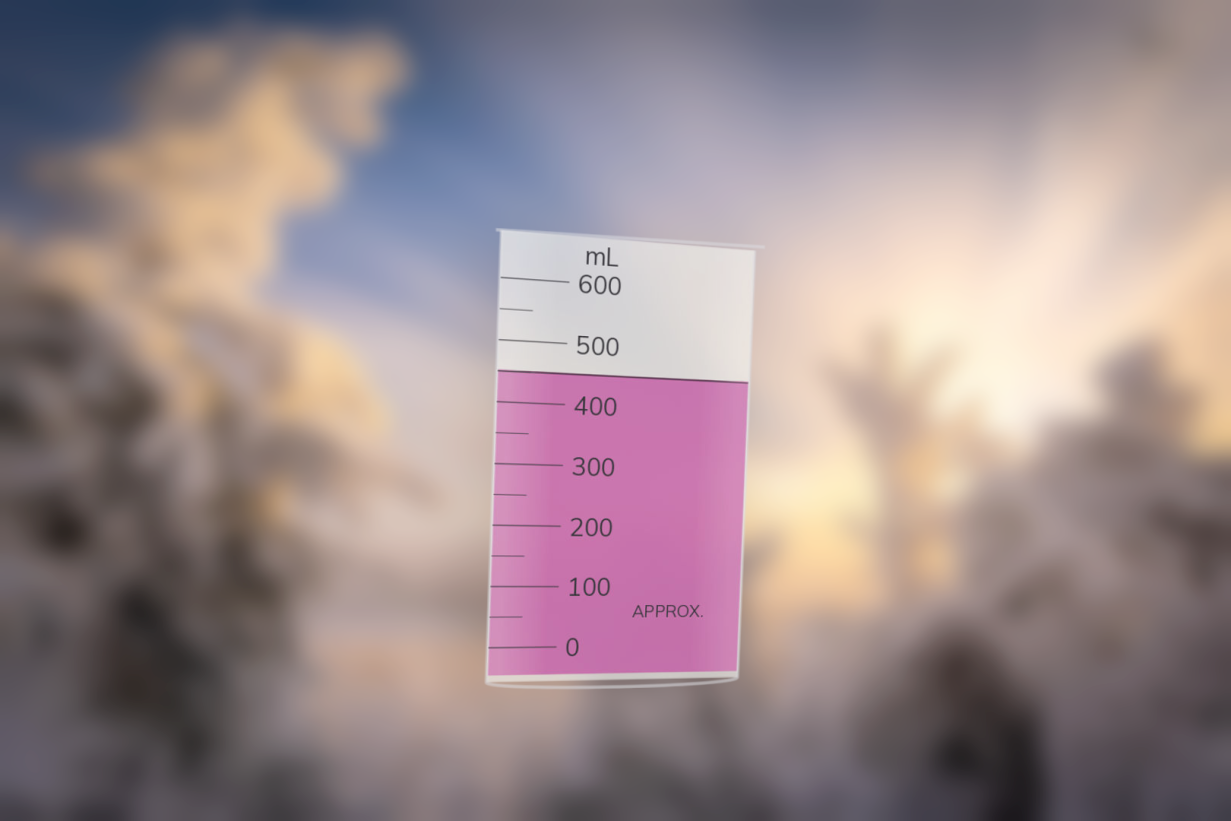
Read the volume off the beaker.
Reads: 450 mL
